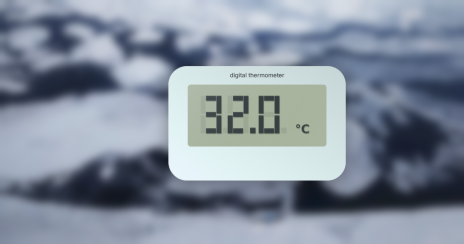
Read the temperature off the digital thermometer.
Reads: 32.0 °C
